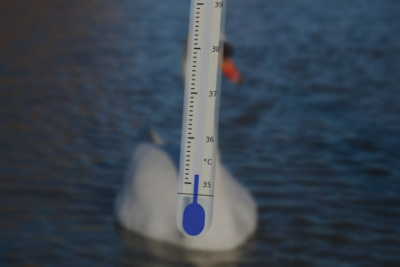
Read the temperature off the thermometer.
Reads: 35.2 °C
